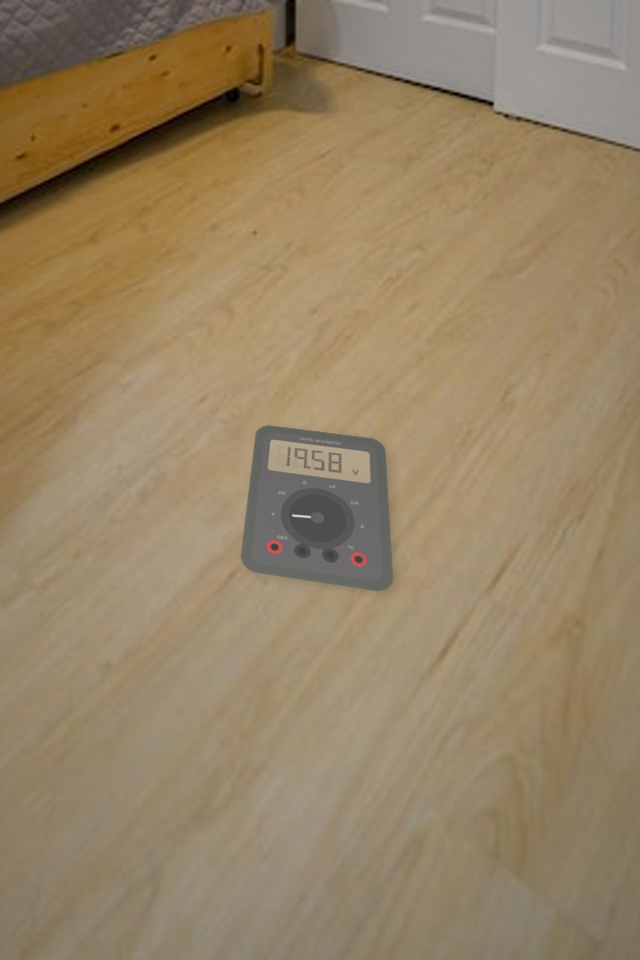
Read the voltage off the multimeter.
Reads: 19.58 V
